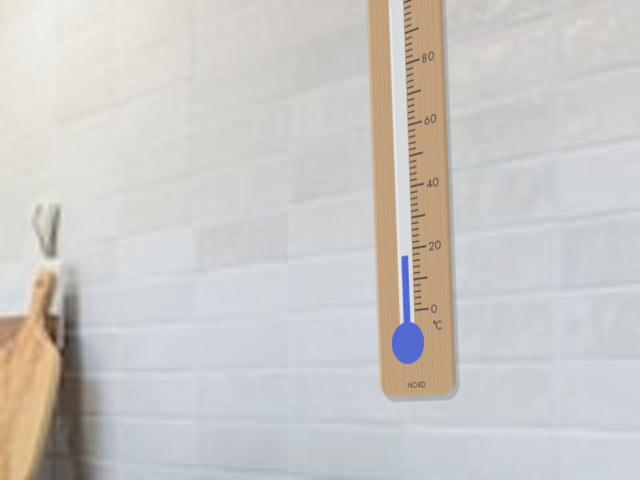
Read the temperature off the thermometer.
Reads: 18 °C
